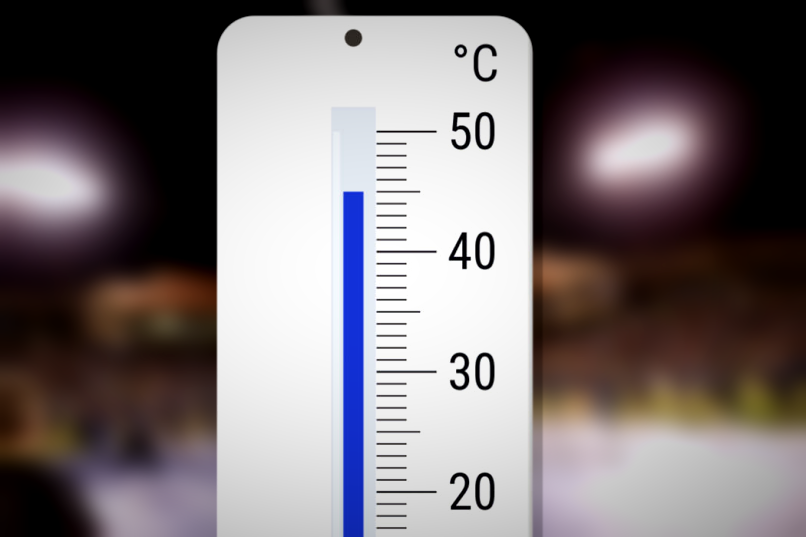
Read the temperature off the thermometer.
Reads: 45 °C
